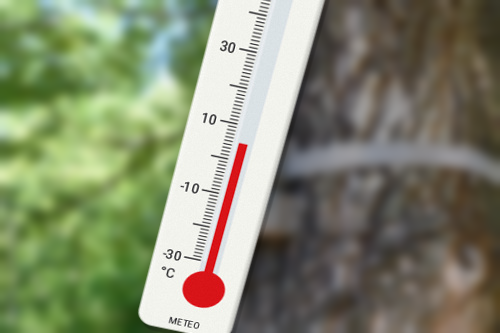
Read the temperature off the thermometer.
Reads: 5 °C
